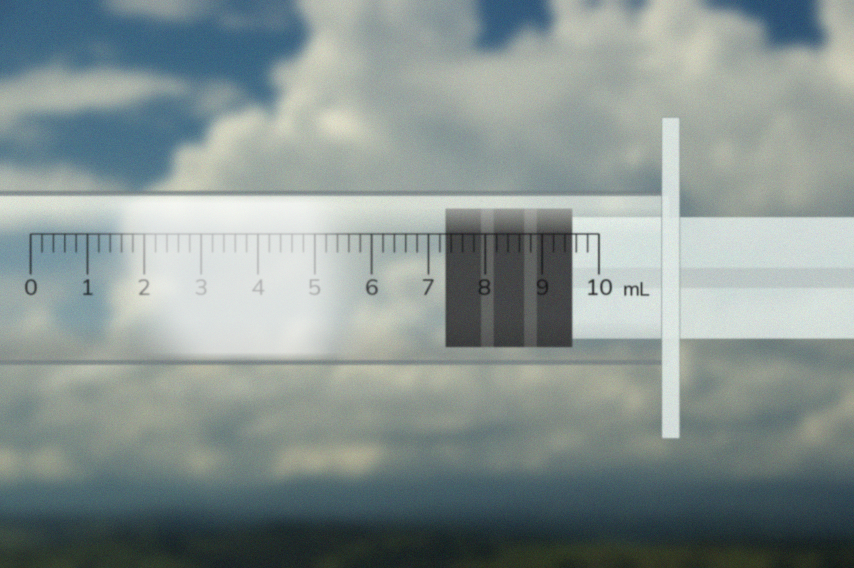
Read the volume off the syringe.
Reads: 7.3 mL
